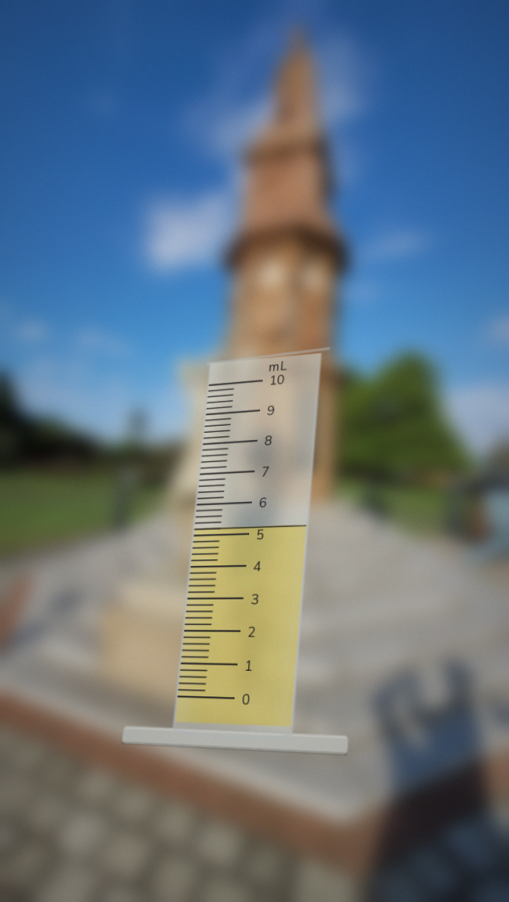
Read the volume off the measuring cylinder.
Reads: 5.2 mL
